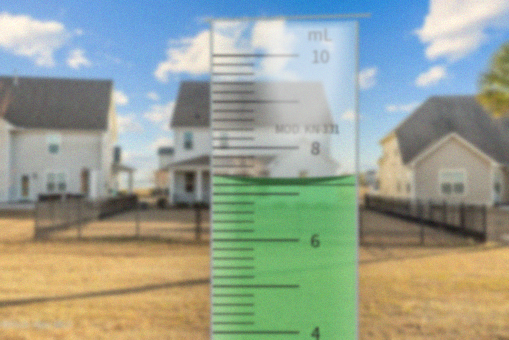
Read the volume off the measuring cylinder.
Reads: 7.2 mL
